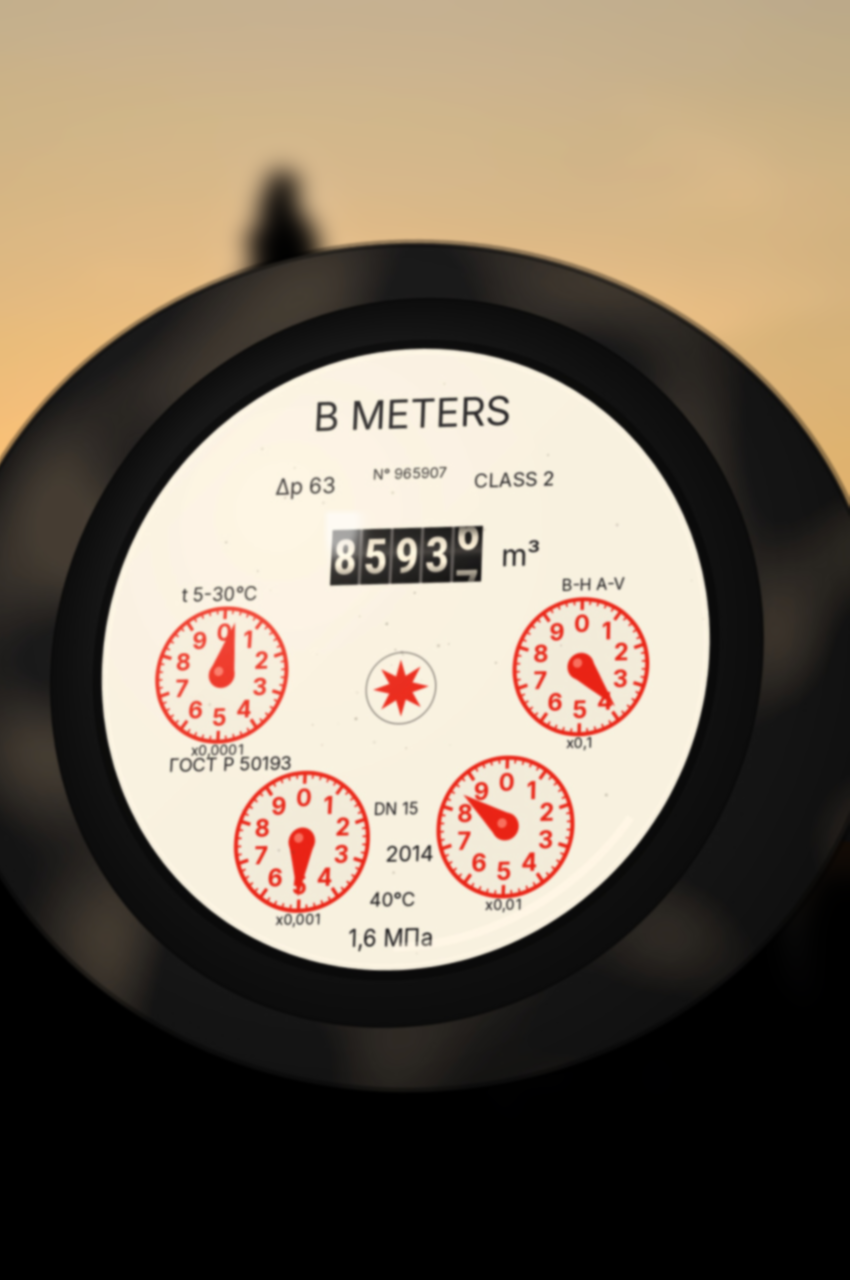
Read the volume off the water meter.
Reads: 85936.3850 m³
